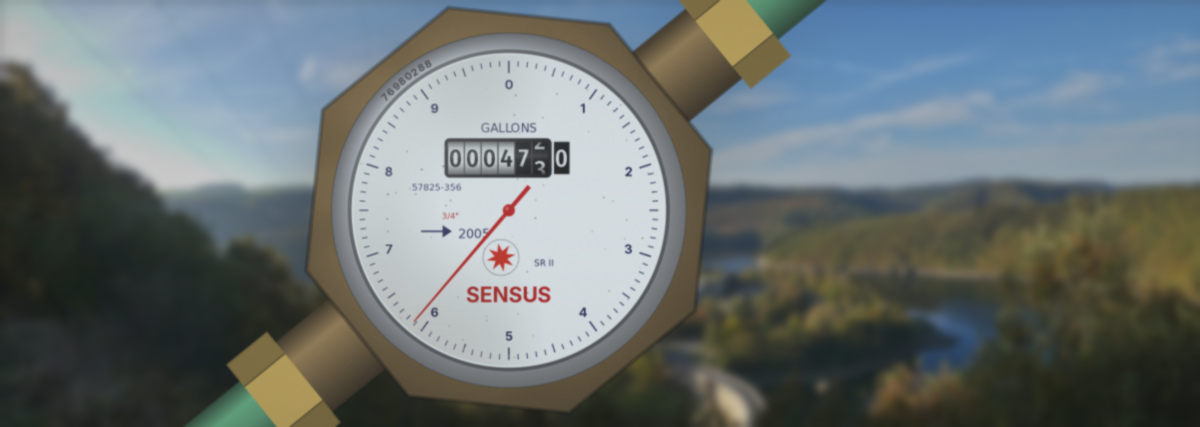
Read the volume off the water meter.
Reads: 4726.1 gal
